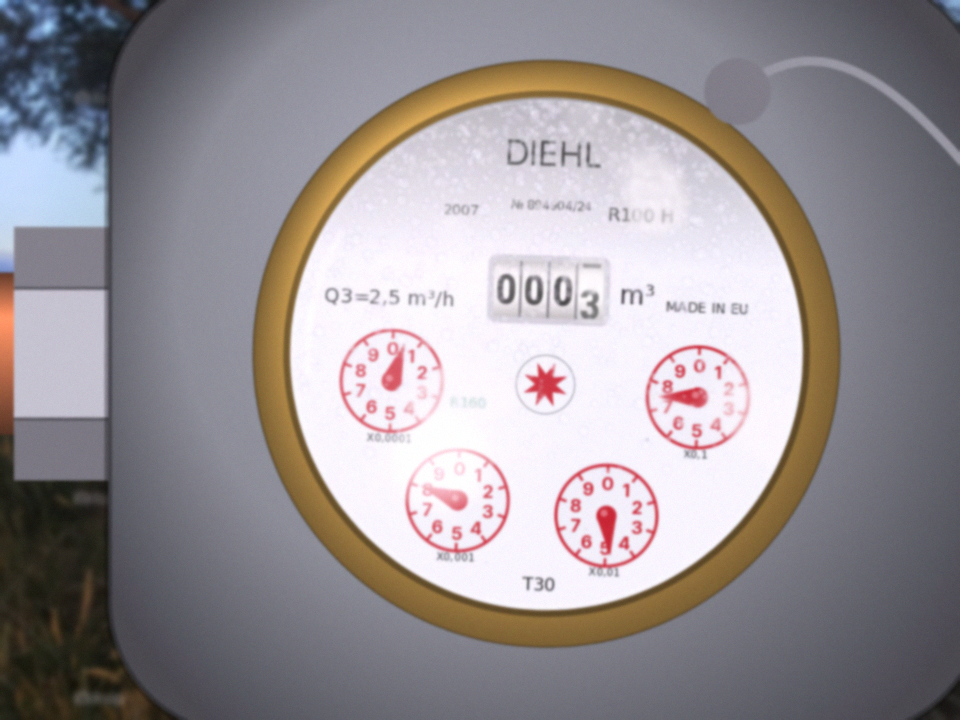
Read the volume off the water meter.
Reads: 2.7480 m³
